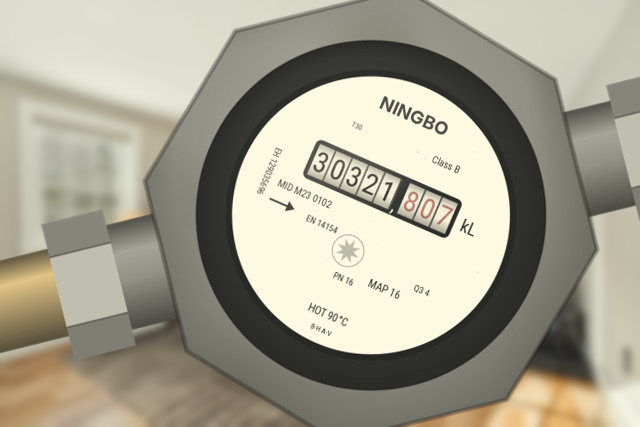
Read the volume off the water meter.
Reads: 30321.807 kL
